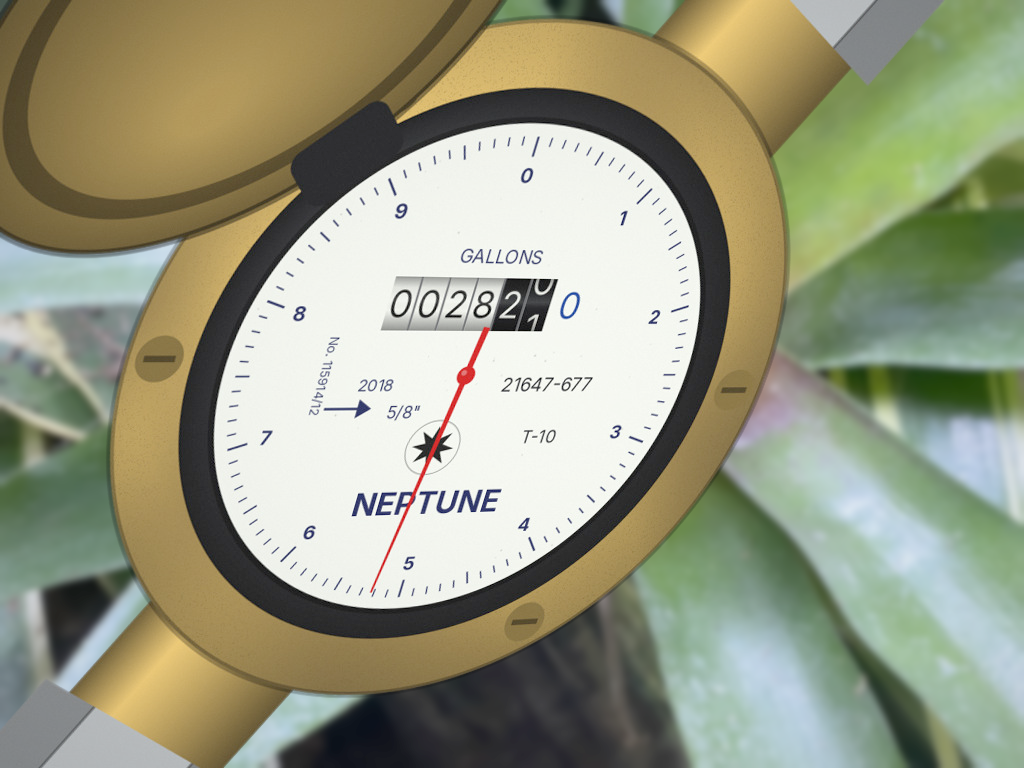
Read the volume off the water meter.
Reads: 28205.2 gal
